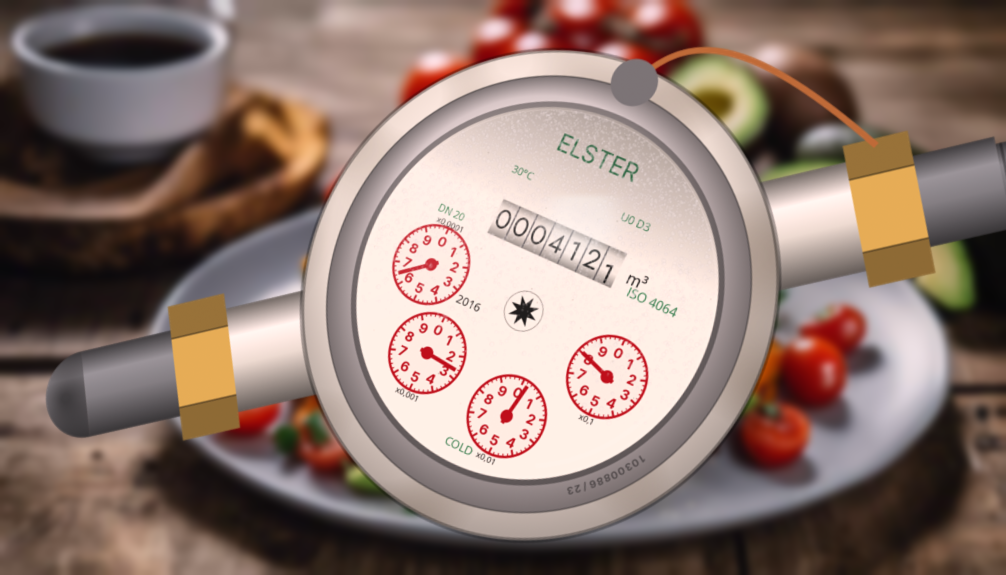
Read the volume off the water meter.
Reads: 4120.8026 m³
